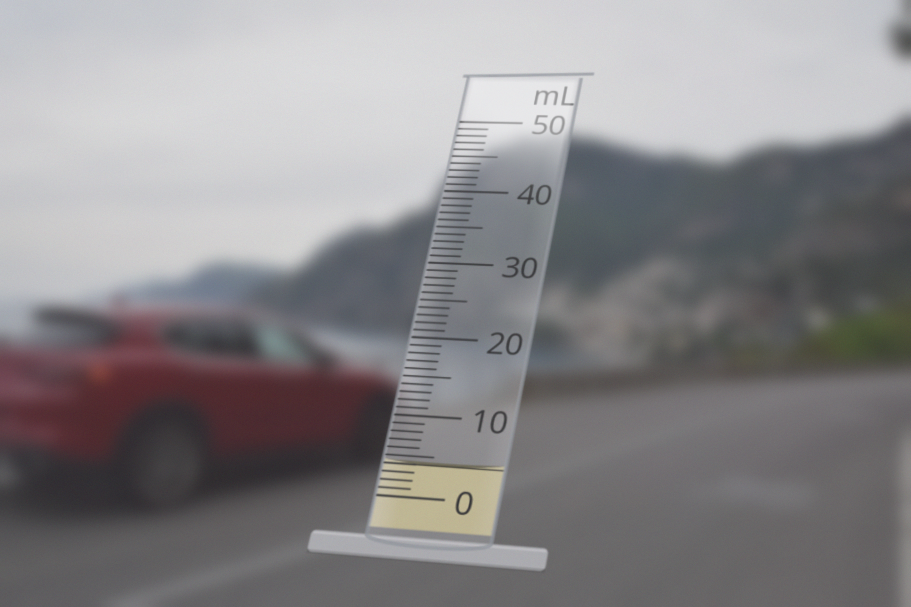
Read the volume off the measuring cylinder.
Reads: 4 mL
